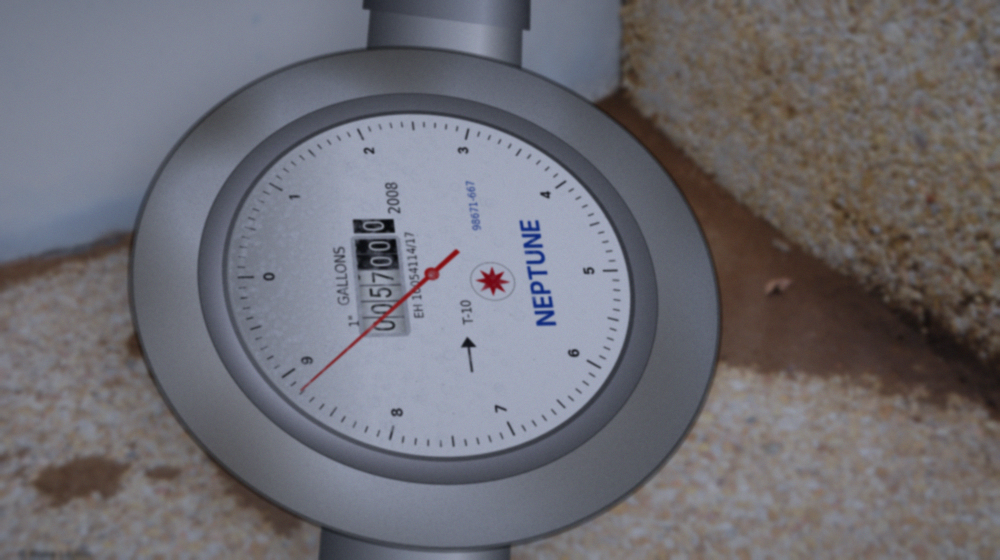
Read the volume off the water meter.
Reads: 56998.8 gal
